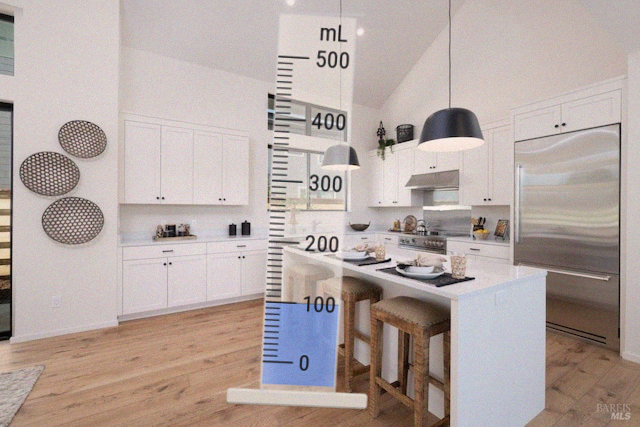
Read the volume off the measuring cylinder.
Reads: 100 mL
